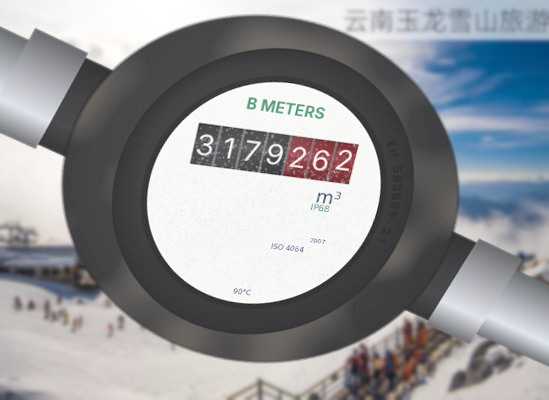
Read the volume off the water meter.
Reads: 3179.262 m³
